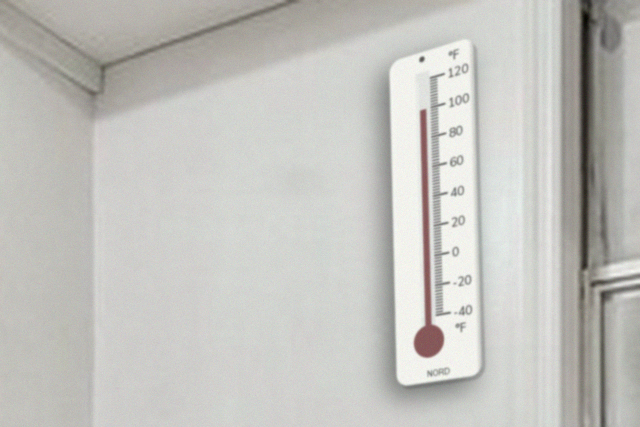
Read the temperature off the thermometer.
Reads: 100 °F
